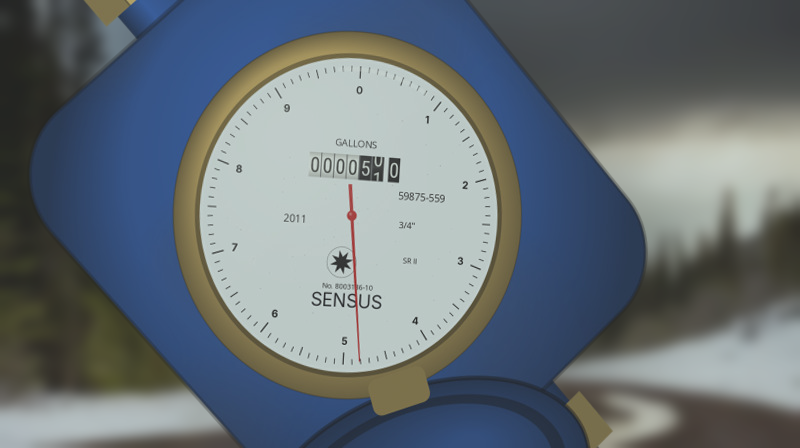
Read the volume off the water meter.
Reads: 504.8 gal
